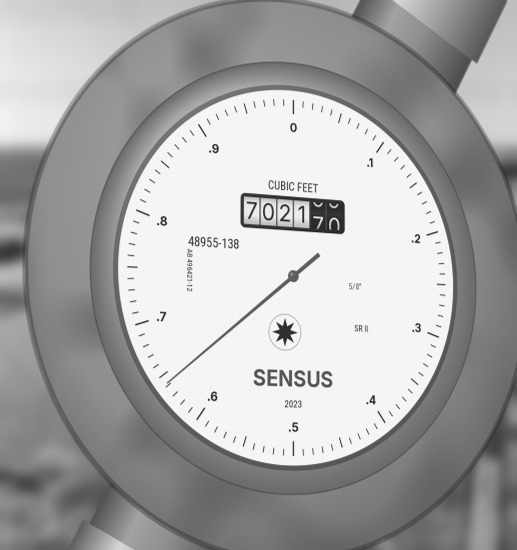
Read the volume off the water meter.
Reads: 702169.64 ft³
